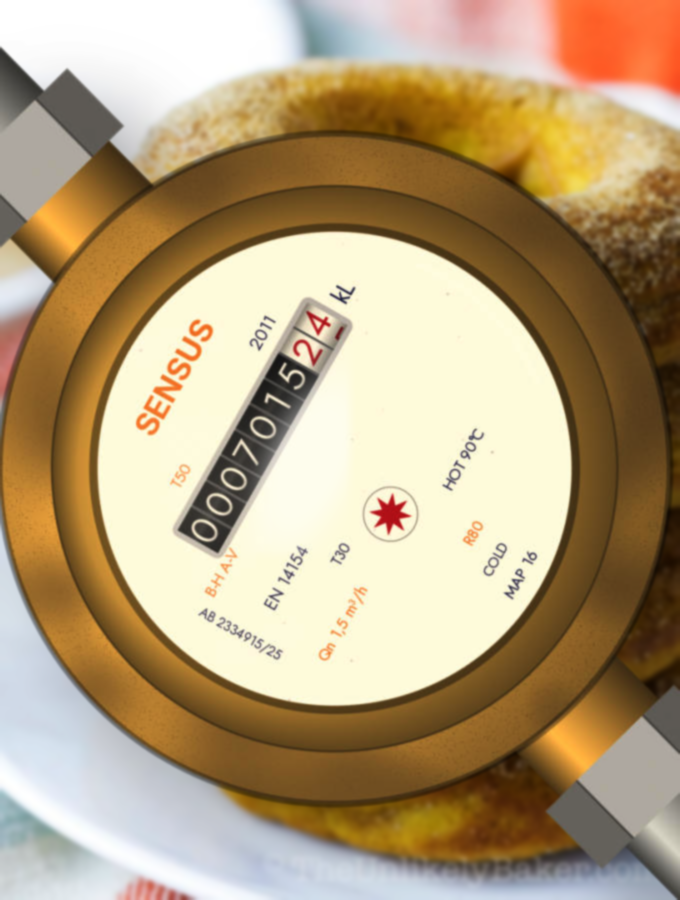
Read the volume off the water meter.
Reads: 7015.24 kL
